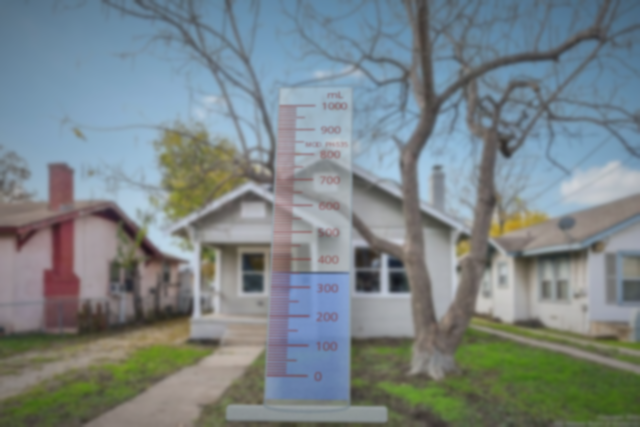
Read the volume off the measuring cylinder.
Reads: 350 mL
